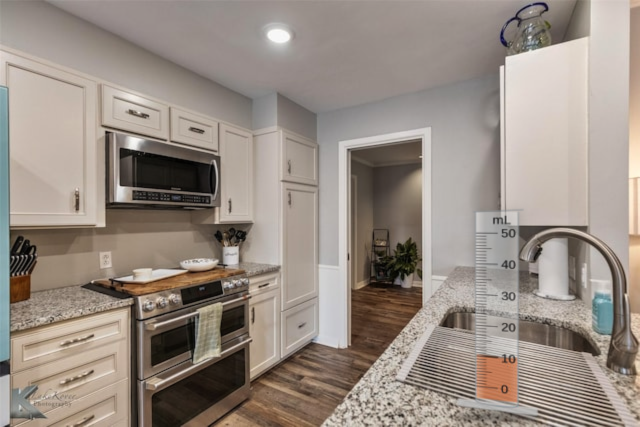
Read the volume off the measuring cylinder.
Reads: 10 mL
